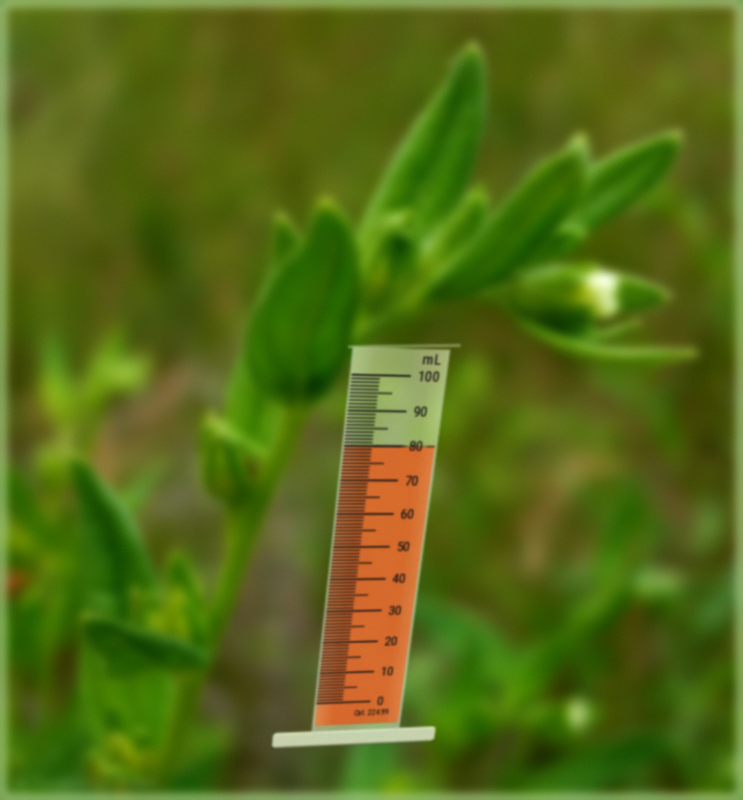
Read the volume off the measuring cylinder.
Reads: 80 mL
